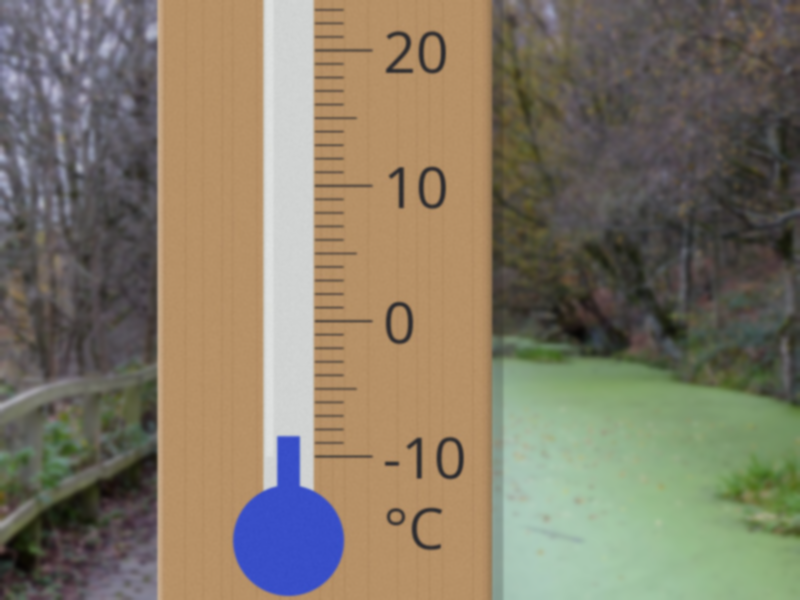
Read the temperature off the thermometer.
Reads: -8.5 °C
